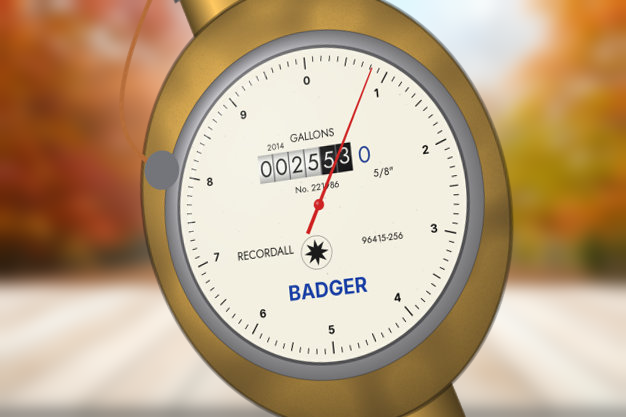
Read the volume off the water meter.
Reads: 25530.8 gal
